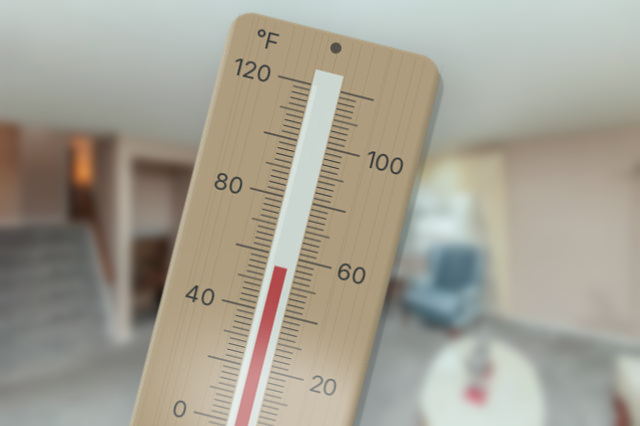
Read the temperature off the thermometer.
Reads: 56 °F
